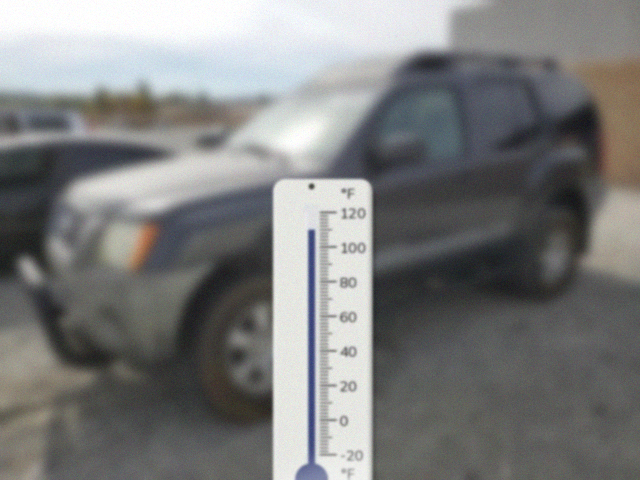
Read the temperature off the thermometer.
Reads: 110 °F
